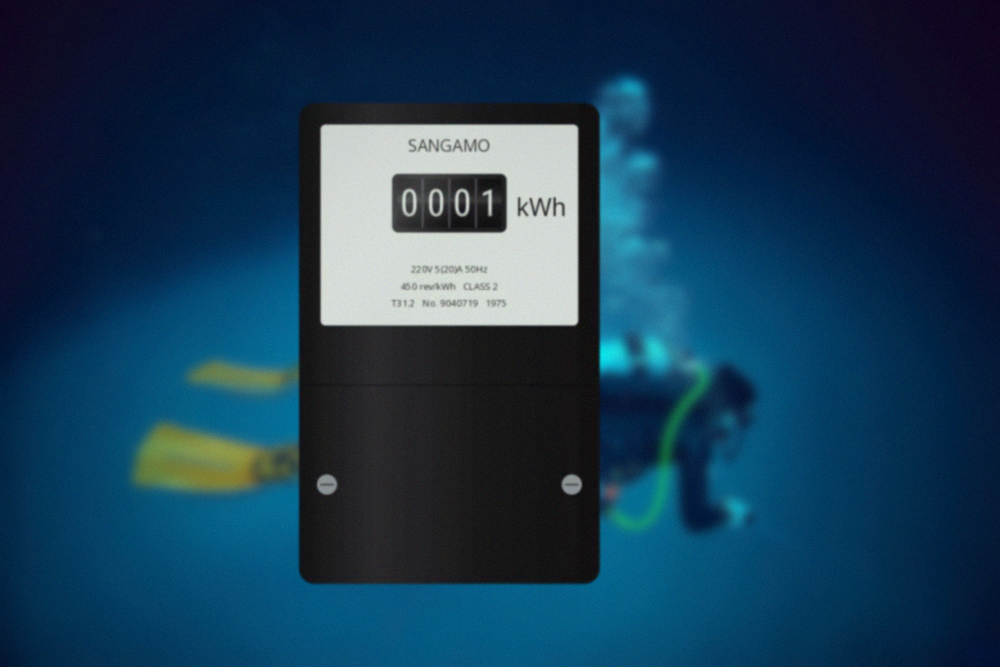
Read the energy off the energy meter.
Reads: 1 kWh
